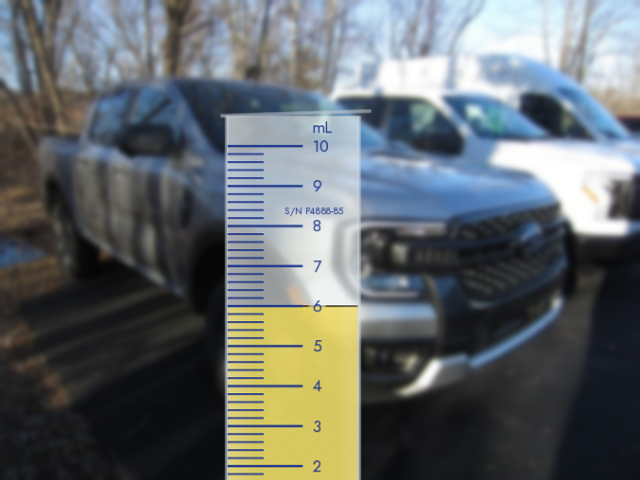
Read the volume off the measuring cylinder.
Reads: 6 mL
